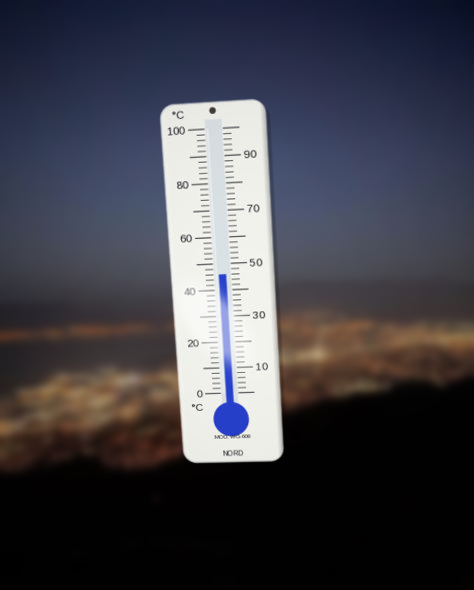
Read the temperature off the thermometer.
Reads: 46 °C
